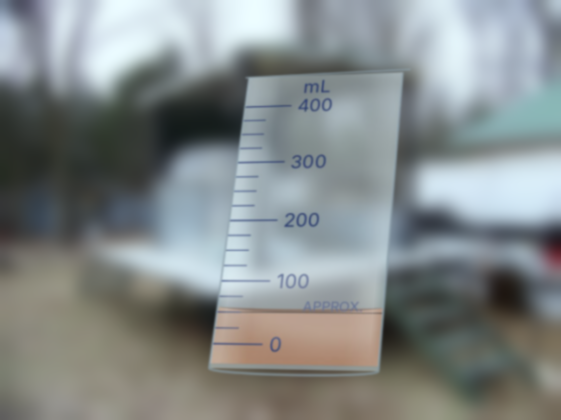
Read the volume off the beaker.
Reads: 50 mL
